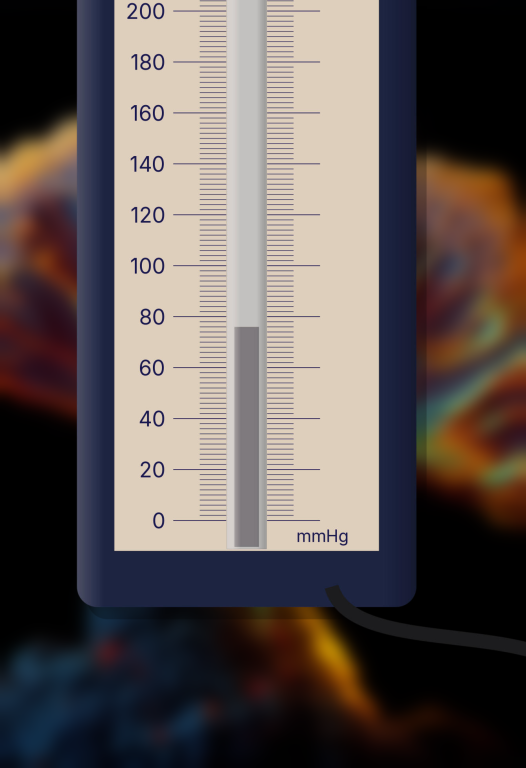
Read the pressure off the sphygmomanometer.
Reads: 76 mmHg
